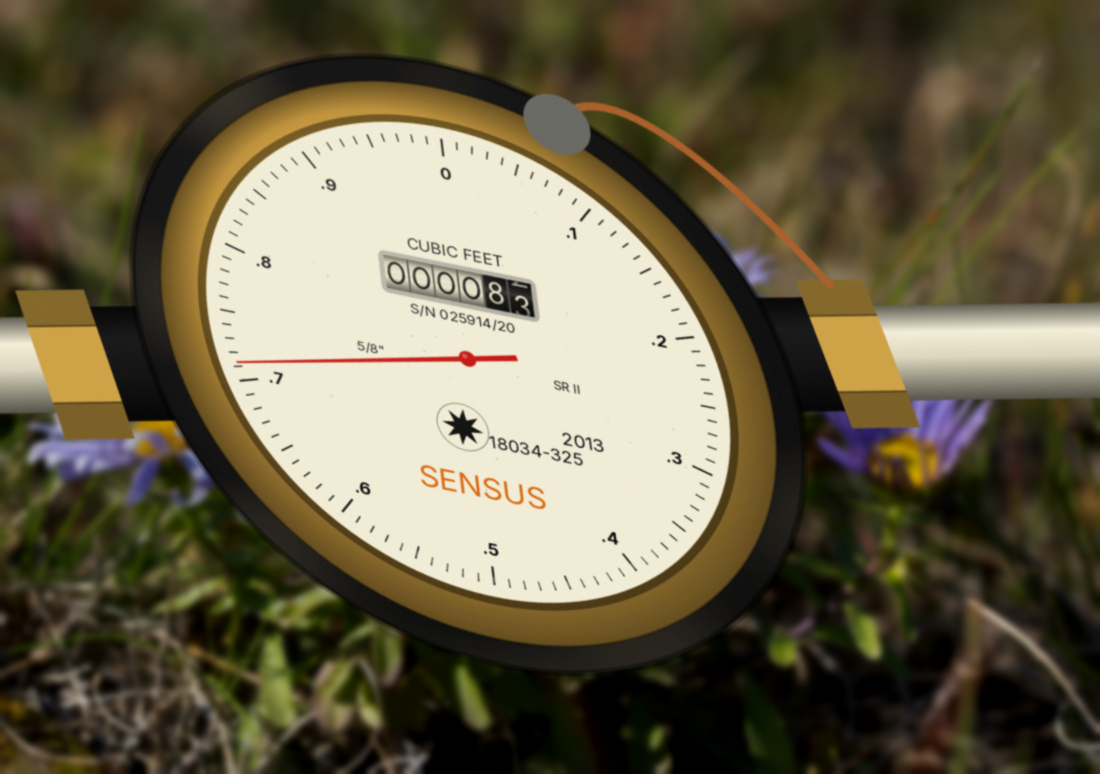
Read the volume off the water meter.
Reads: 82.71 ft³
